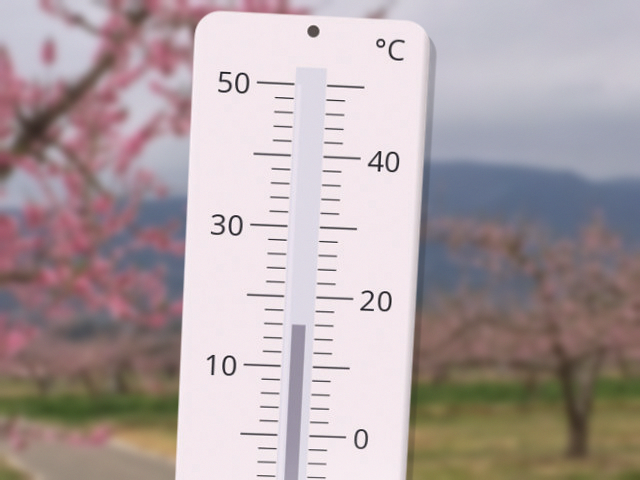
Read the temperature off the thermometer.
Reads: 16 °C
